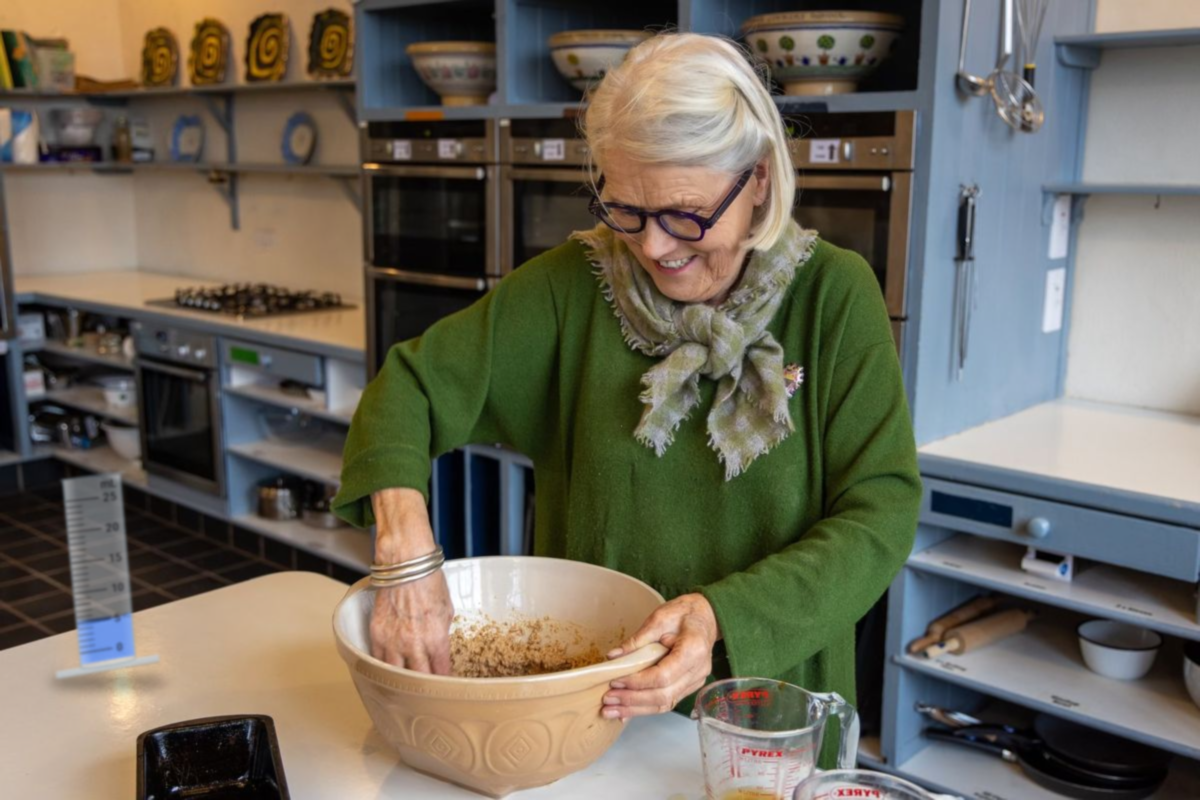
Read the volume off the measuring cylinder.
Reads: 5 mL
